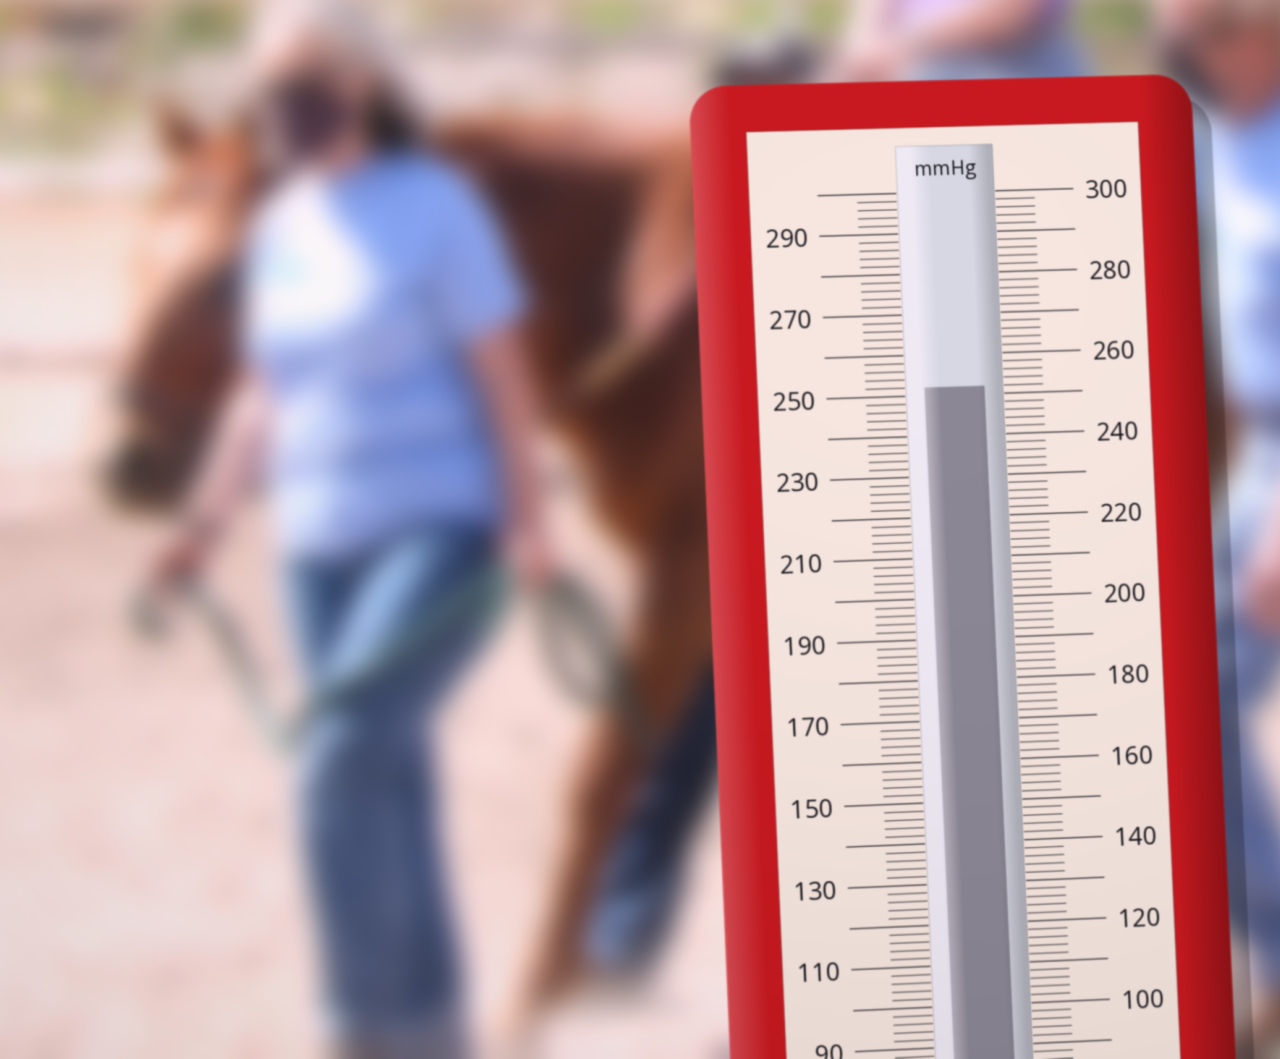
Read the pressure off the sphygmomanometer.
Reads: 252 mmHg
